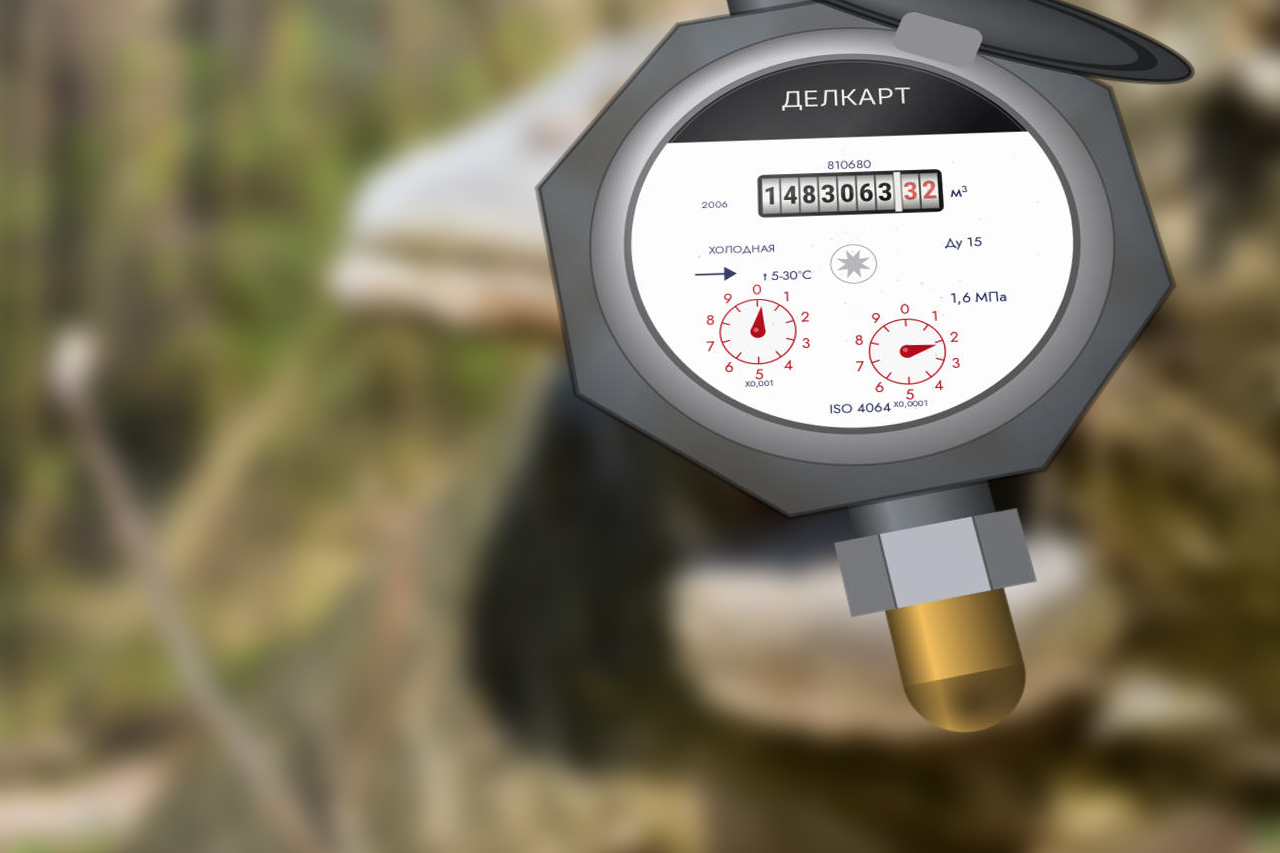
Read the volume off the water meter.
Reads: 1483063.3202 m³
